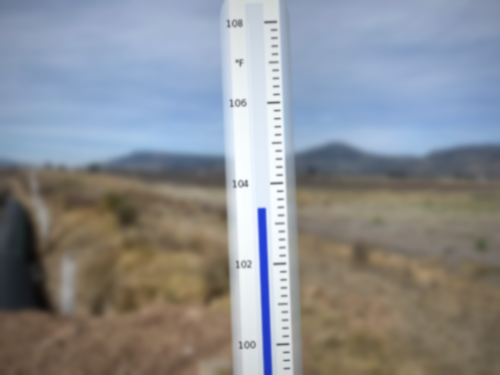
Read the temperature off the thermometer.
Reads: 103.4 °F
